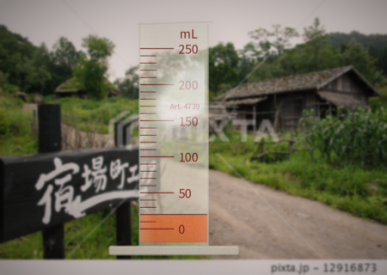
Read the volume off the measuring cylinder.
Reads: 20 mL
